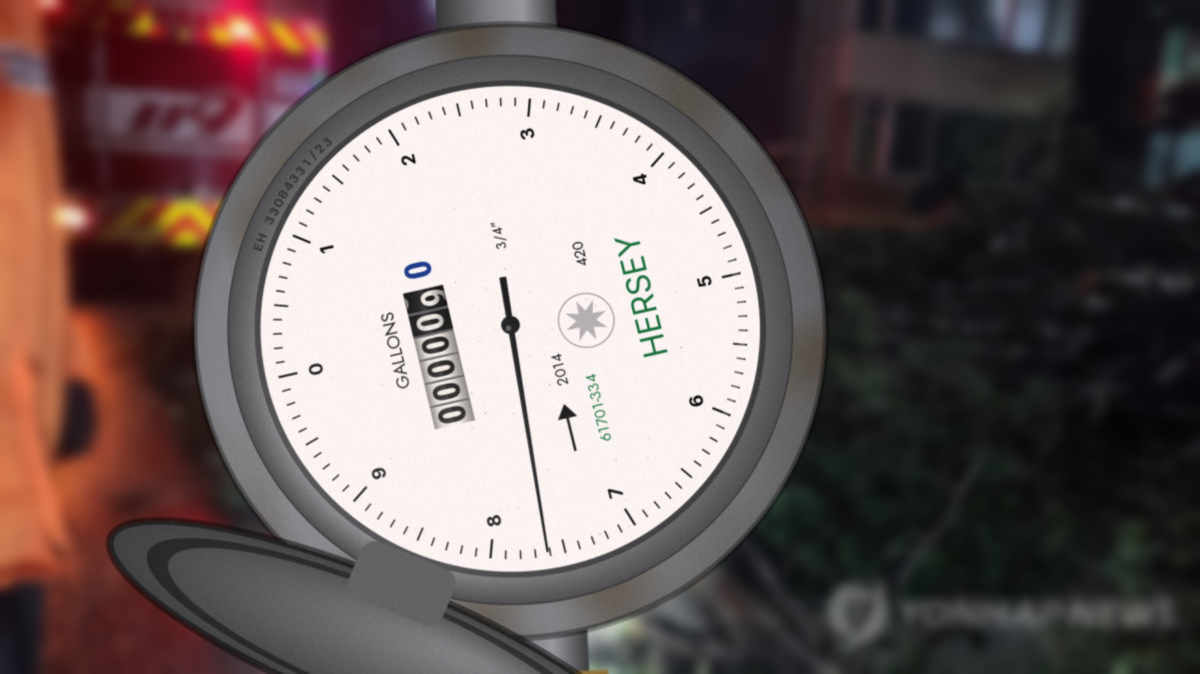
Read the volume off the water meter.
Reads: 87.6 gal
